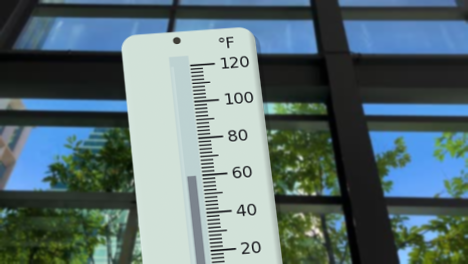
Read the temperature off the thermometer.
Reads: 60 °F
